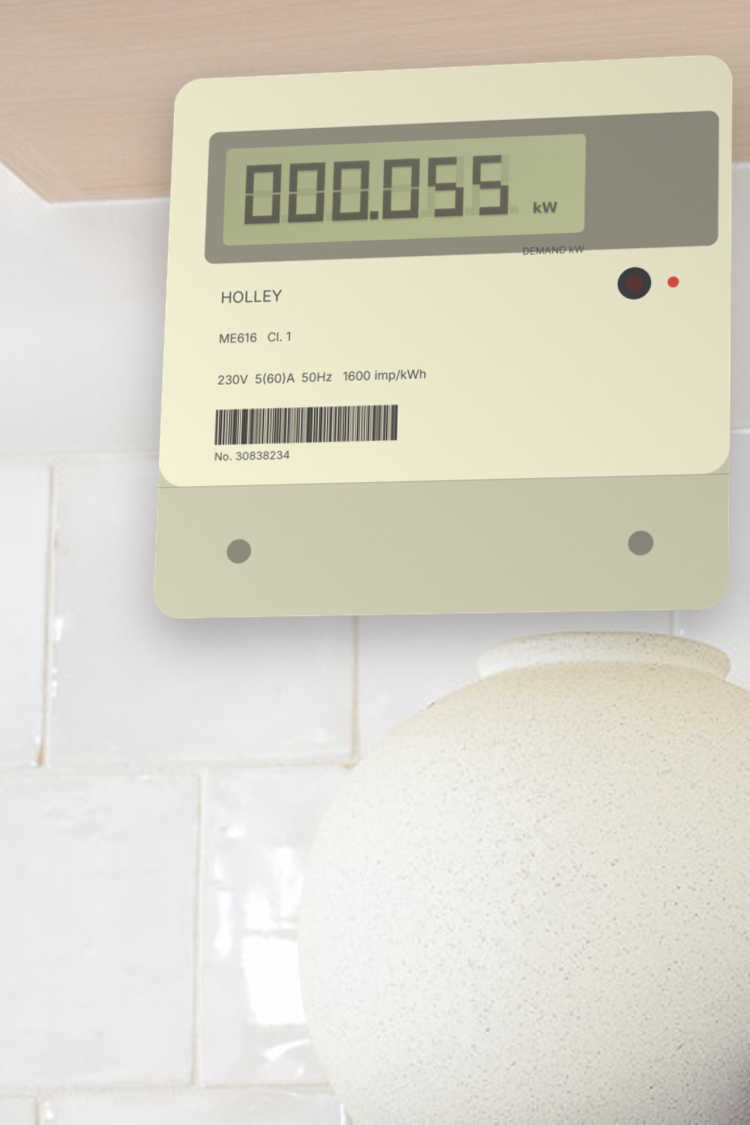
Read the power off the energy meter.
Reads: 0.055 kW
